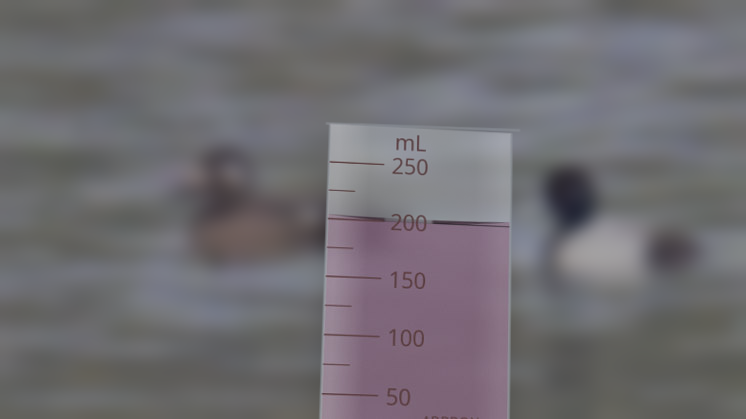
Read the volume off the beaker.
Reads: 200 mL
